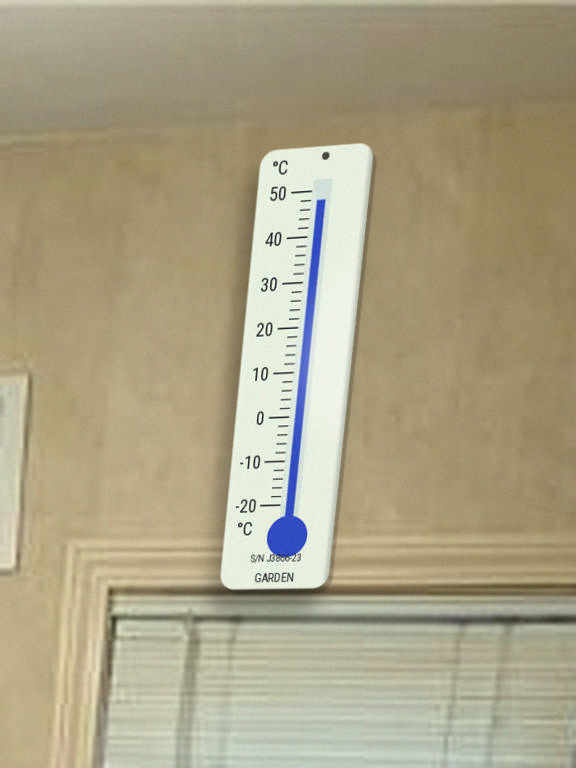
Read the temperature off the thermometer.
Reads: 48 °C
